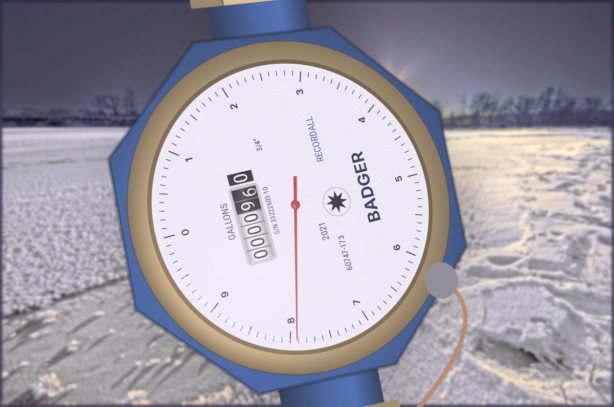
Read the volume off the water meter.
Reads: 957.9 gal
